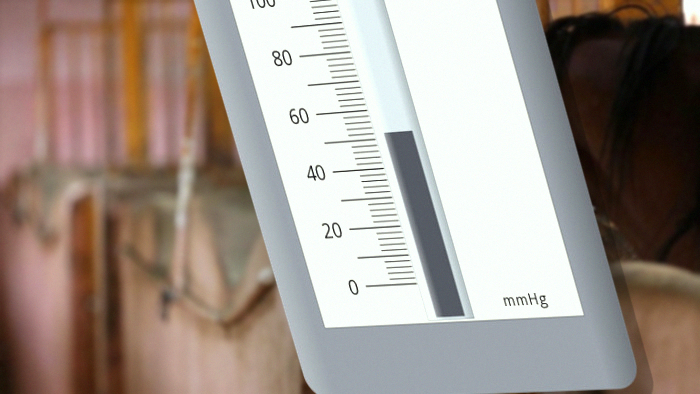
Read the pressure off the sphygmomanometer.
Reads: 52 mmHg
